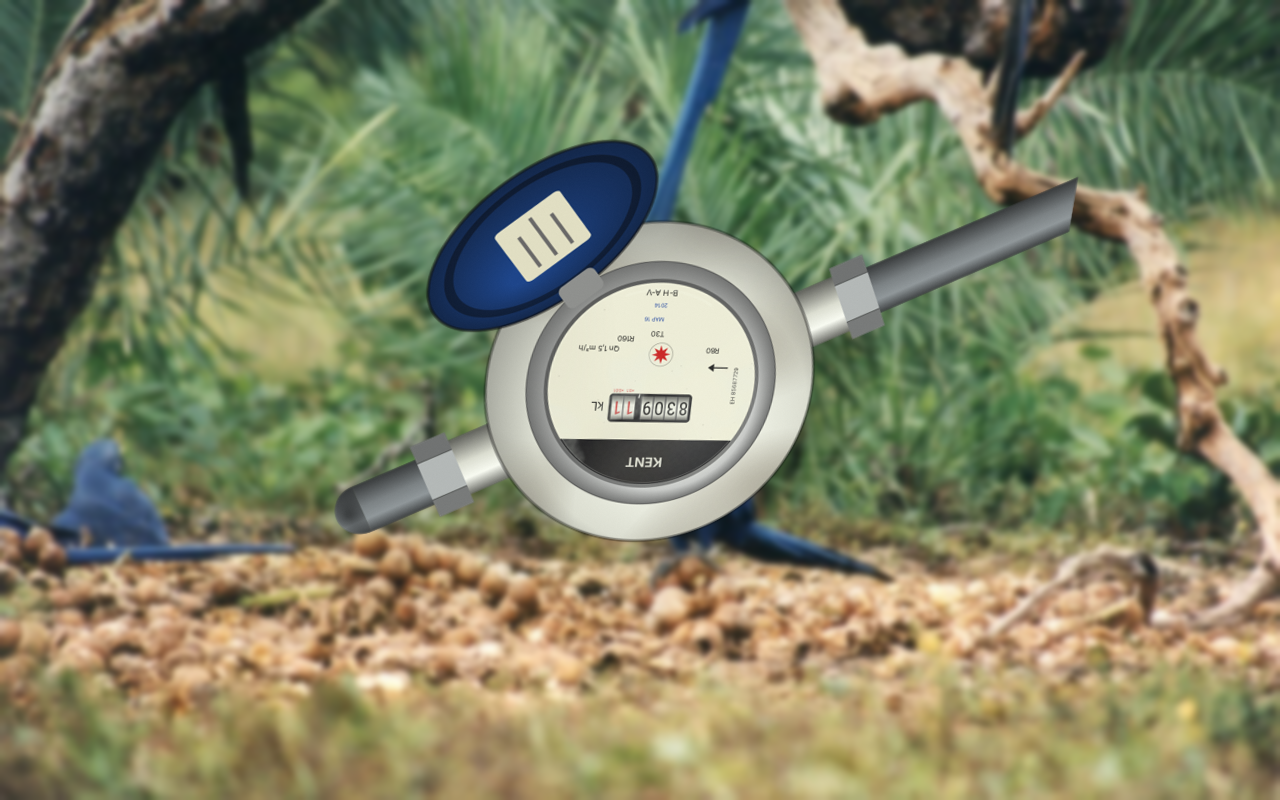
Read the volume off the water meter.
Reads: 8309.11 kL
